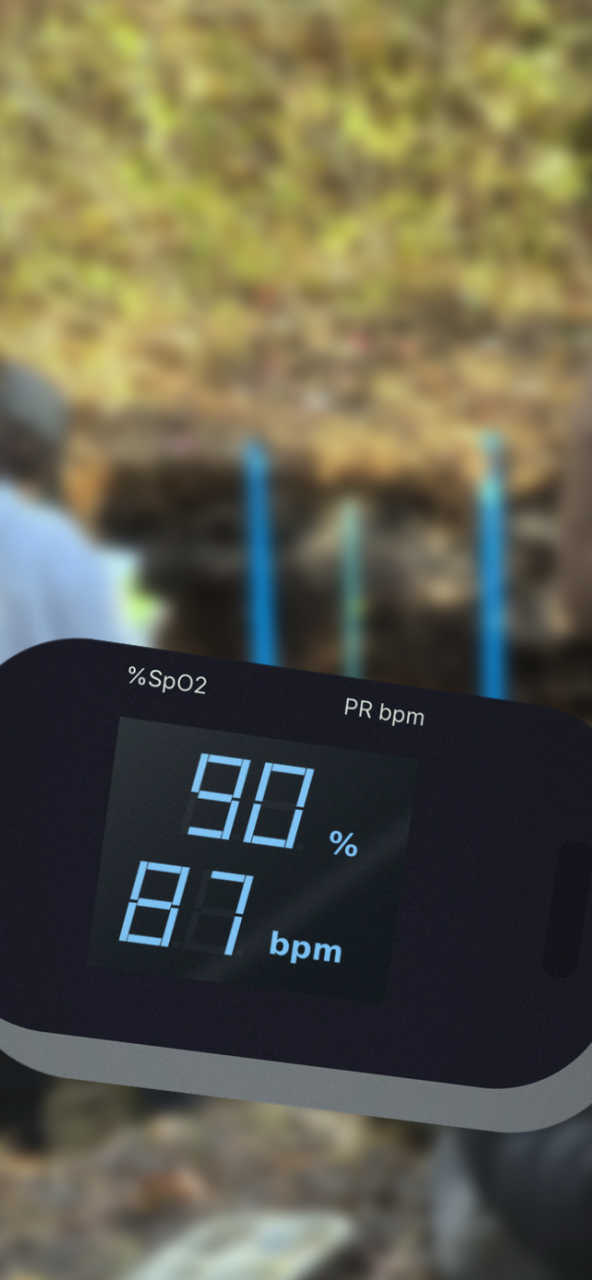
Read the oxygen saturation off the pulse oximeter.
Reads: 90 %
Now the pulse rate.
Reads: 87 bpm
